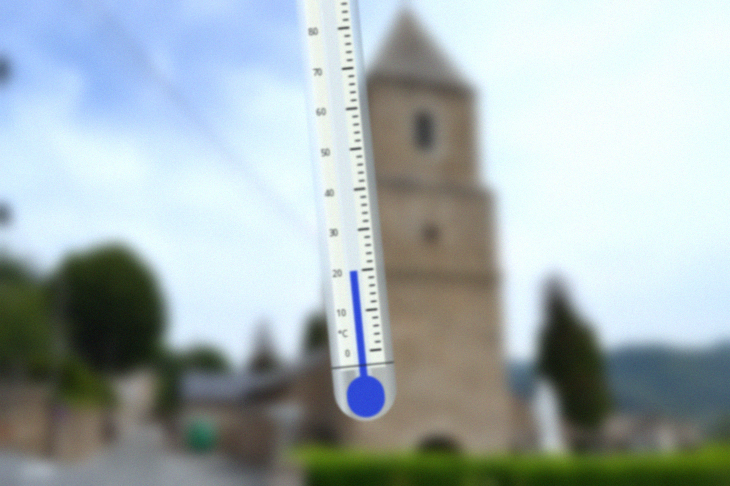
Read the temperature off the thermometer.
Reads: 20 °C
